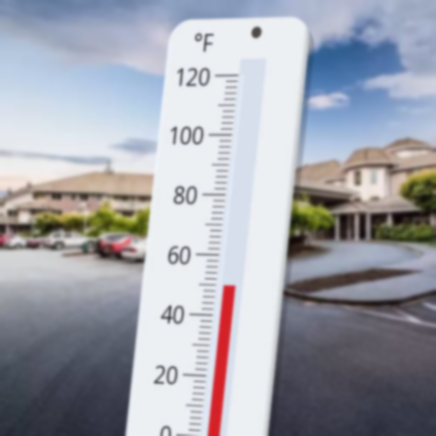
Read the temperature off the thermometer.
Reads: 50 °F
